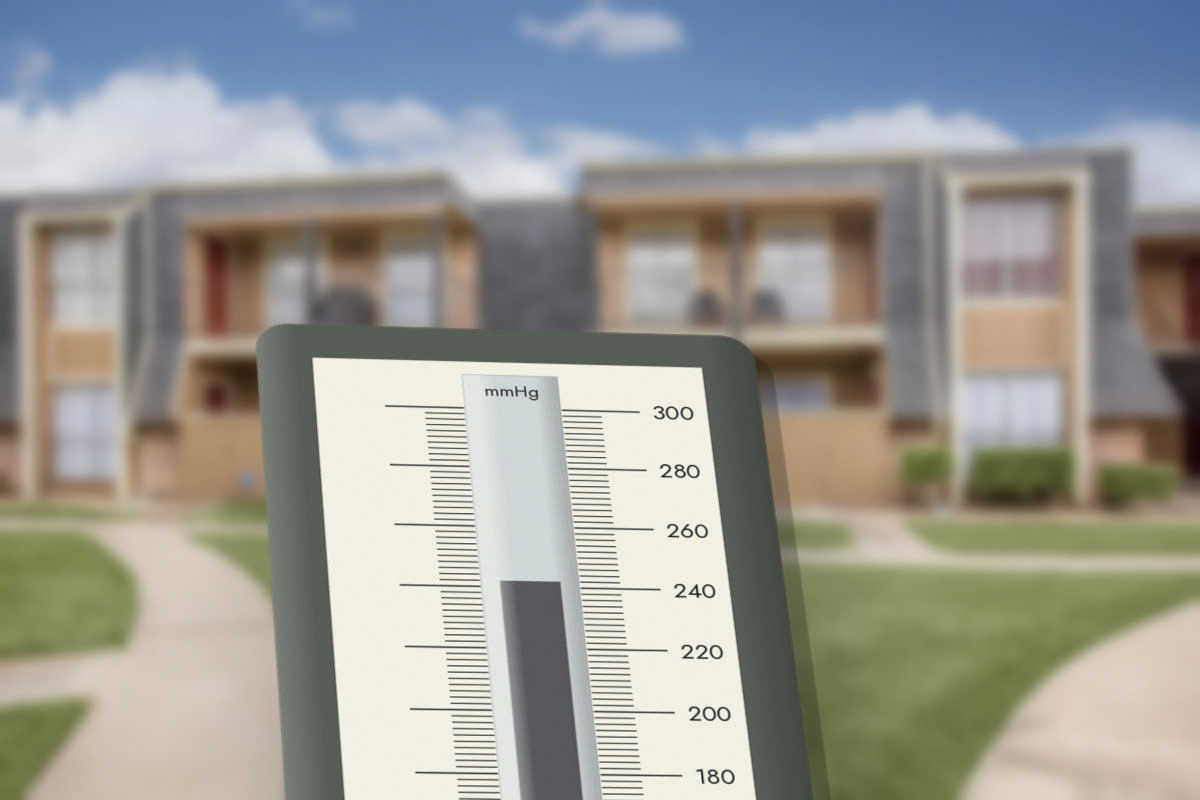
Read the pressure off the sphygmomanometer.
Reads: 242 mmHg
